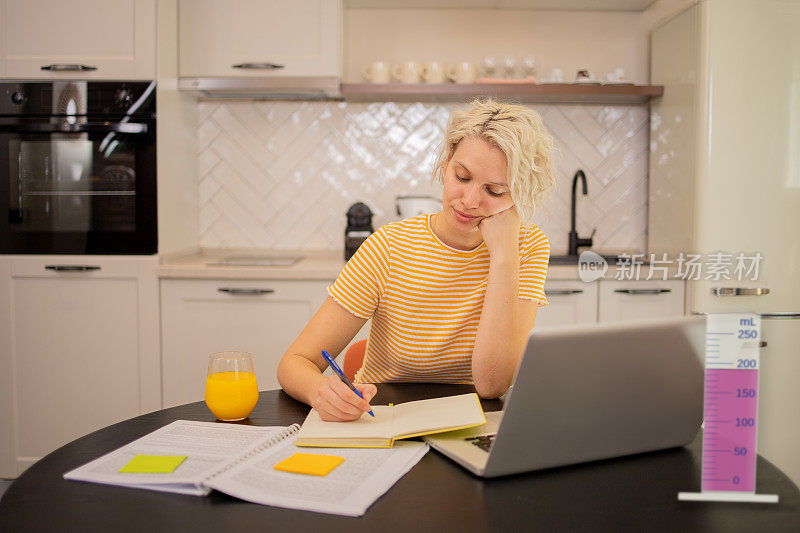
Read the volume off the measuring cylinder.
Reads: 190 mL
